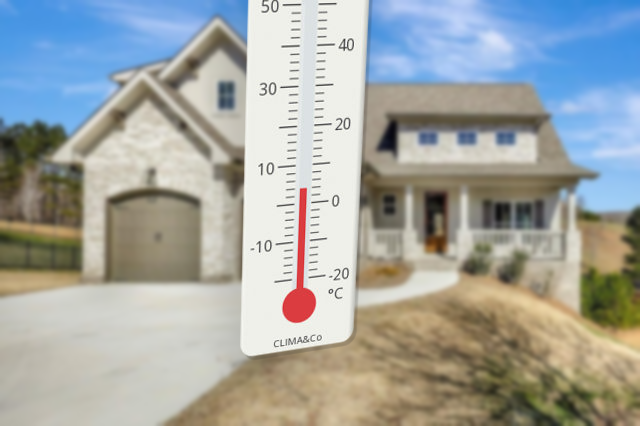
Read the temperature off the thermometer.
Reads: 4 °C
